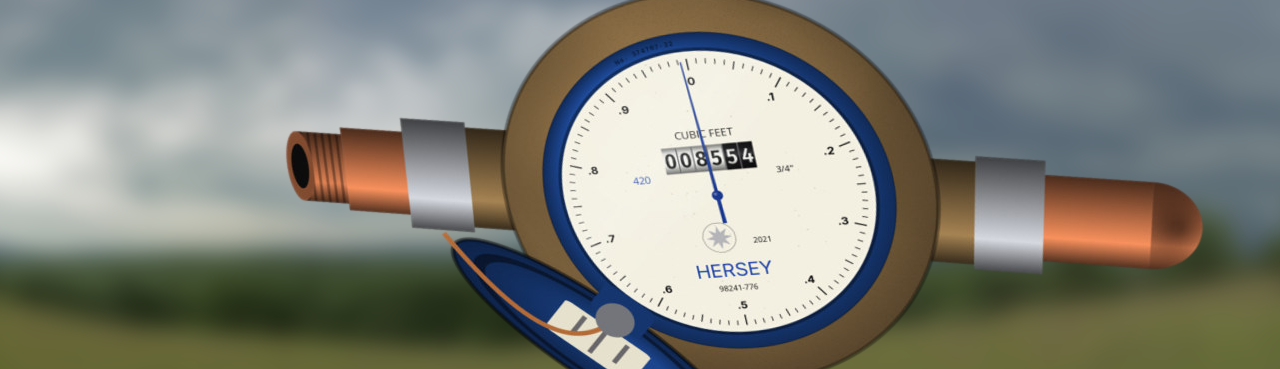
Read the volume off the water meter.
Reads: 8553.99 ft³
